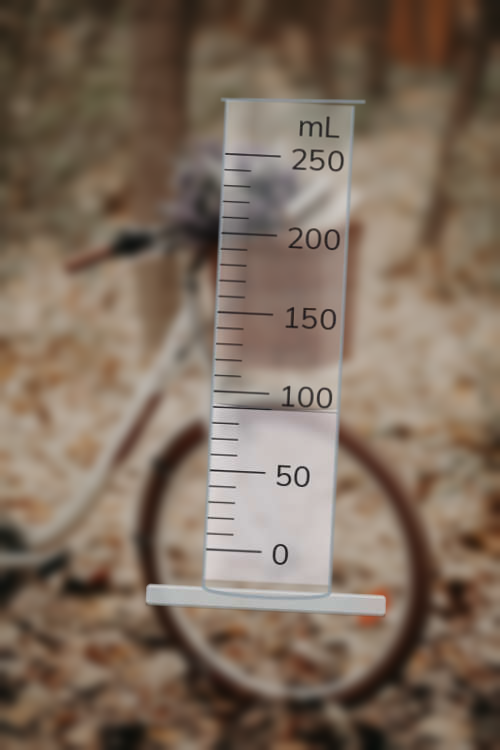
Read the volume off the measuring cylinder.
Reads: 90 mL
